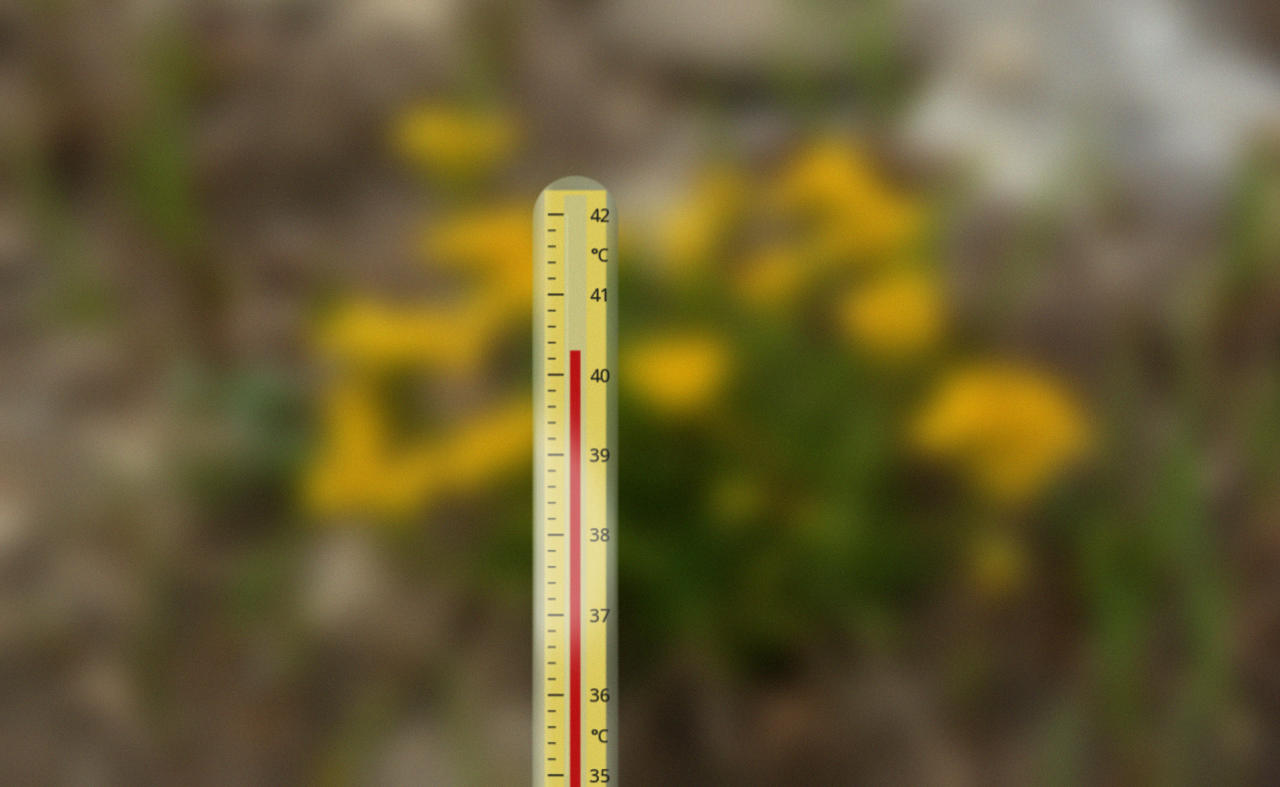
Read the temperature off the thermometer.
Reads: 40.3 °C
